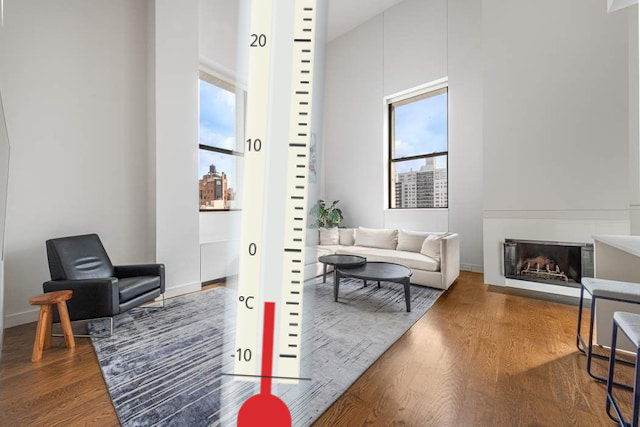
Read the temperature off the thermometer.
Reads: -5 °C
